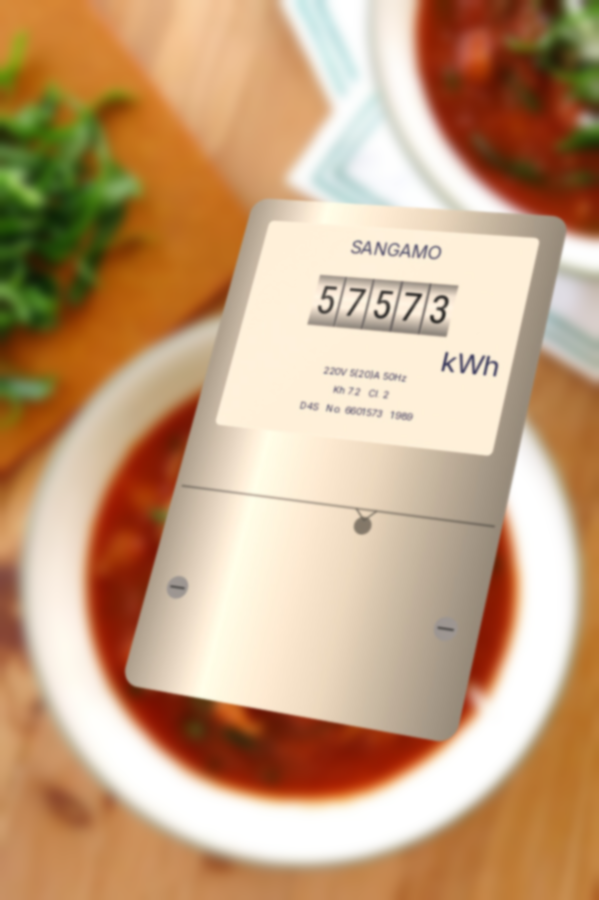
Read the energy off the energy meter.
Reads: 57573 kWh
